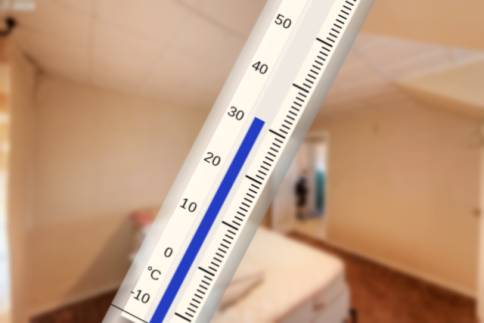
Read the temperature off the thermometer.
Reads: 31 °C
